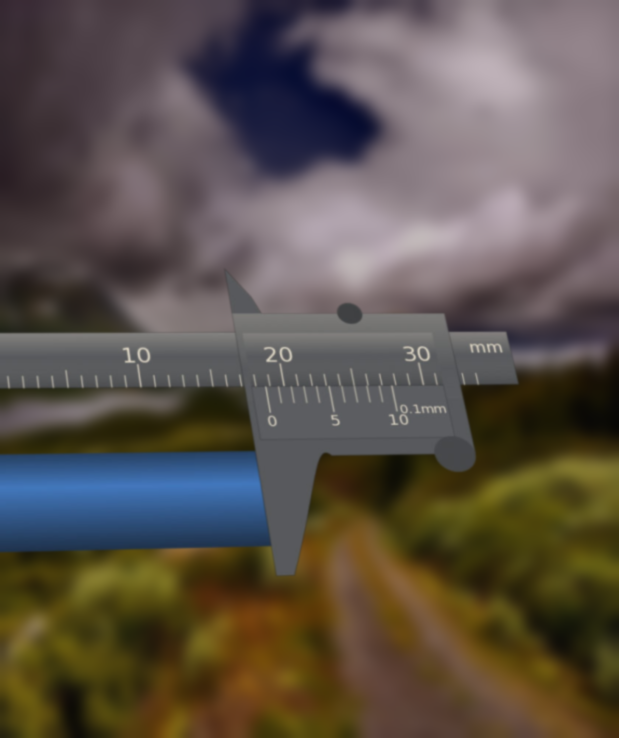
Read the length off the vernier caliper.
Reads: 18.7 mm
